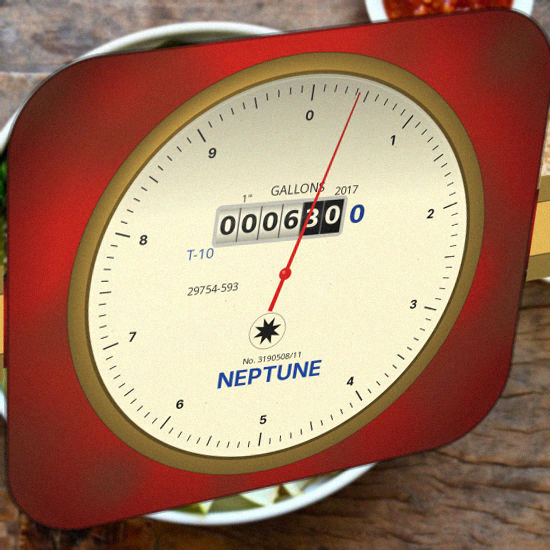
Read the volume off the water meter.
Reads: 6300.4 gal
